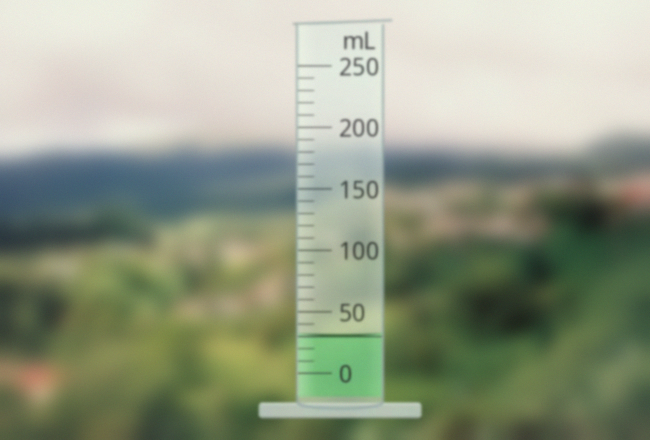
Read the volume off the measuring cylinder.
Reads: 30 mL
